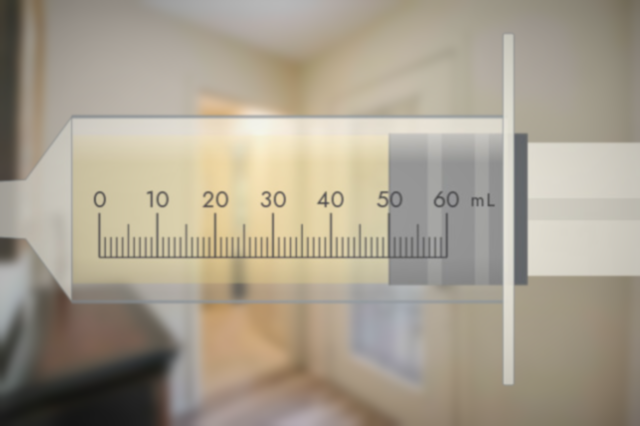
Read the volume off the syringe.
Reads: 50 mL
